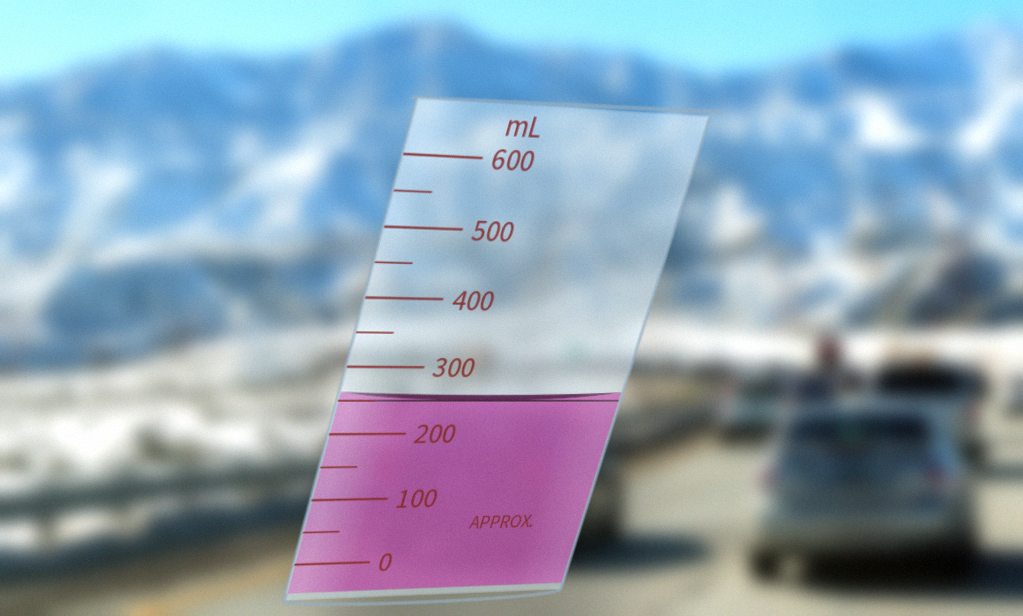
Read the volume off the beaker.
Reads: 250 mL
